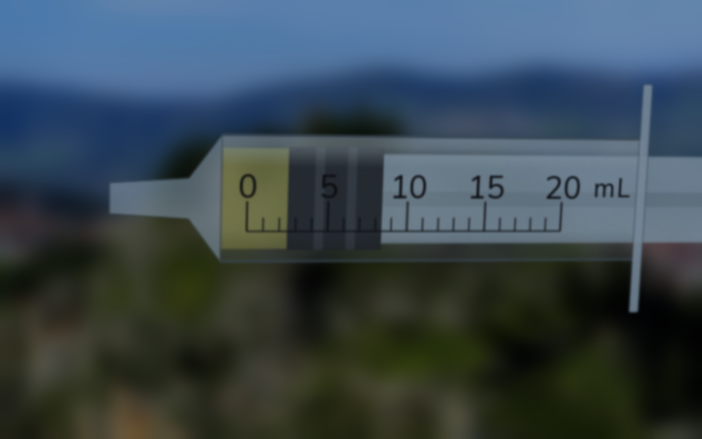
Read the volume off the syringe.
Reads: 2.5 mL
